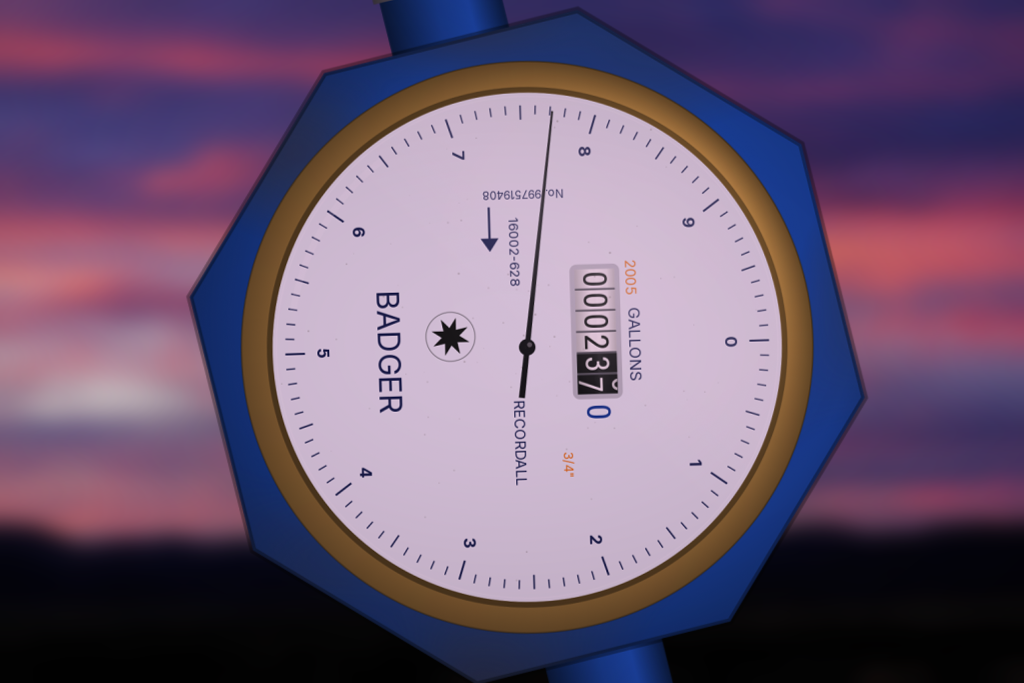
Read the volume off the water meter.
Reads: 2367.7 gal
